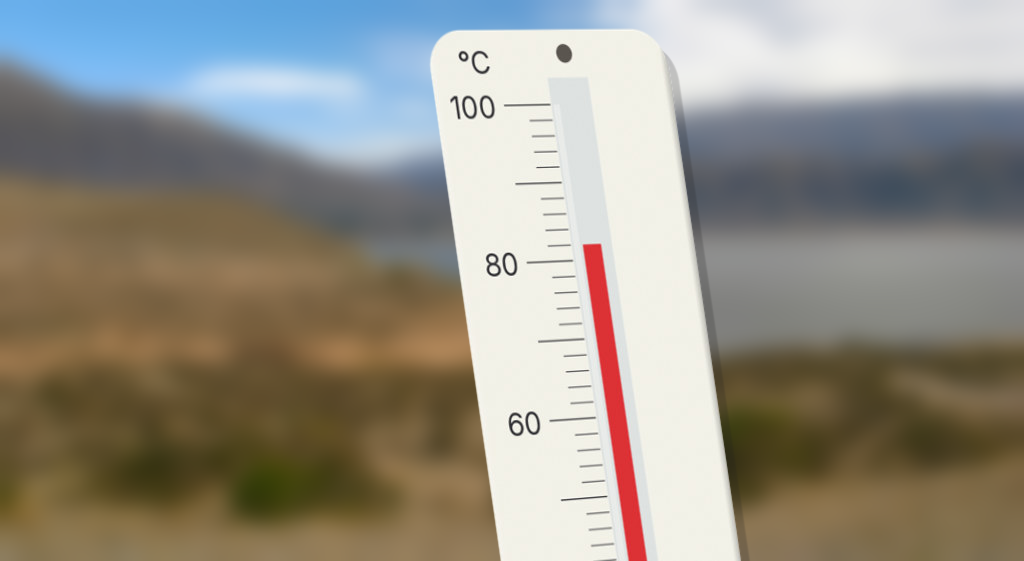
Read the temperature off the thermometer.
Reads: 82 °C
